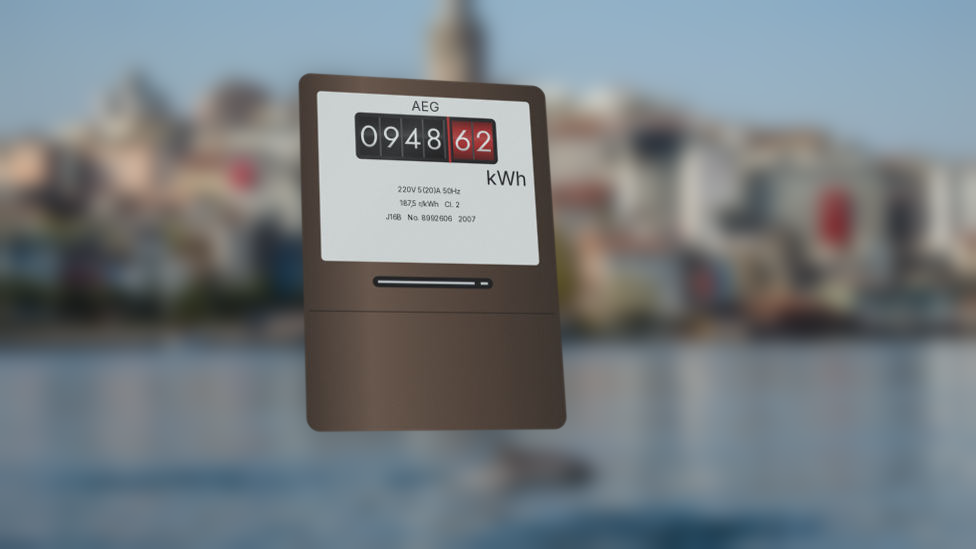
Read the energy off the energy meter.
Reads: 948.62 kWh
